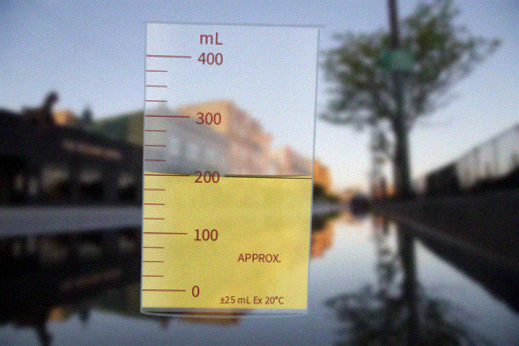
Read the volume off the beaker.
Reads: 200 mL
